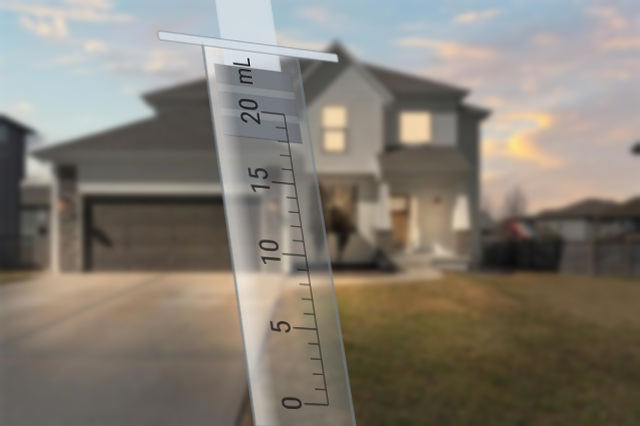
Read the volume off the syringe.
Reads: 18 mL
